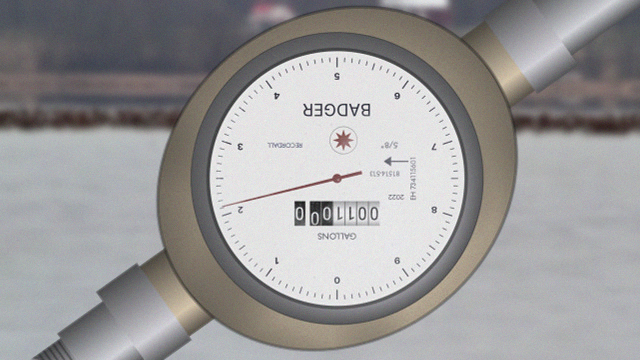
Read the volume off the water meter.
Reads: 11002.1 gal
